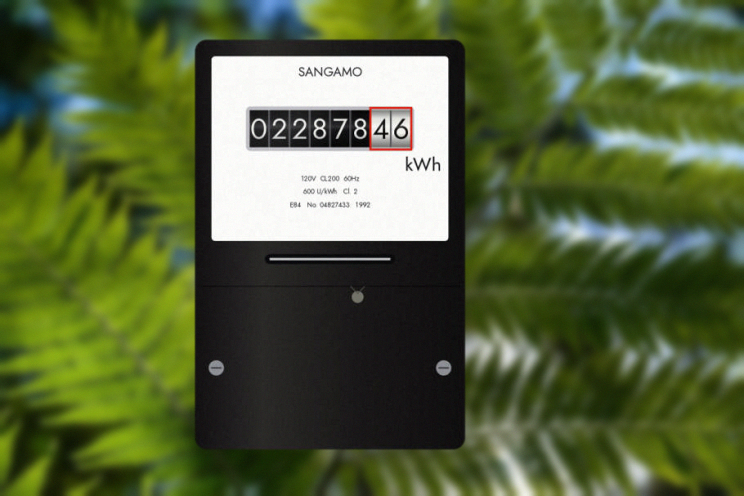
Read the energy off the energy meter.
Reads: 22878.46 kWh
